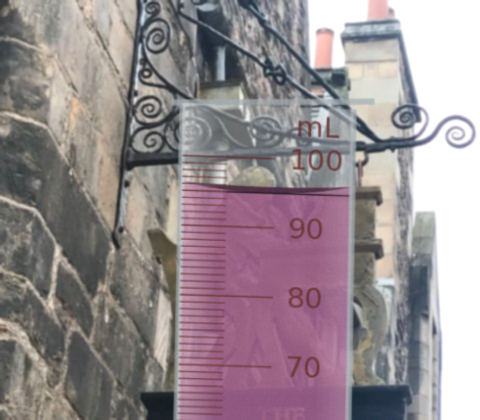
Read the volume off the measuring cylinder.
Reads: 95 mL
